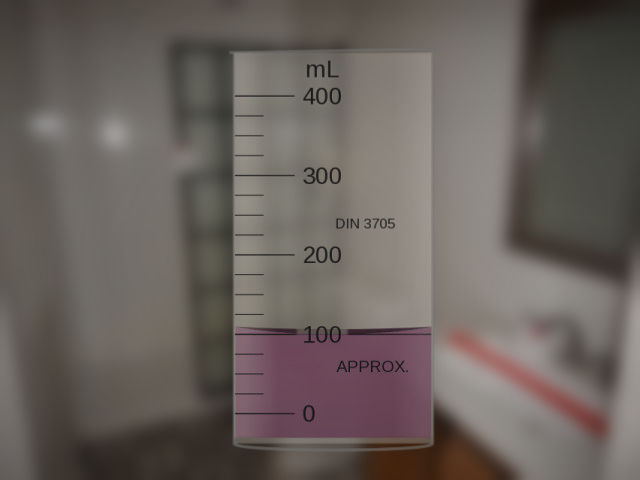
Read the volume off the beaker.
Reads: 100 mL
